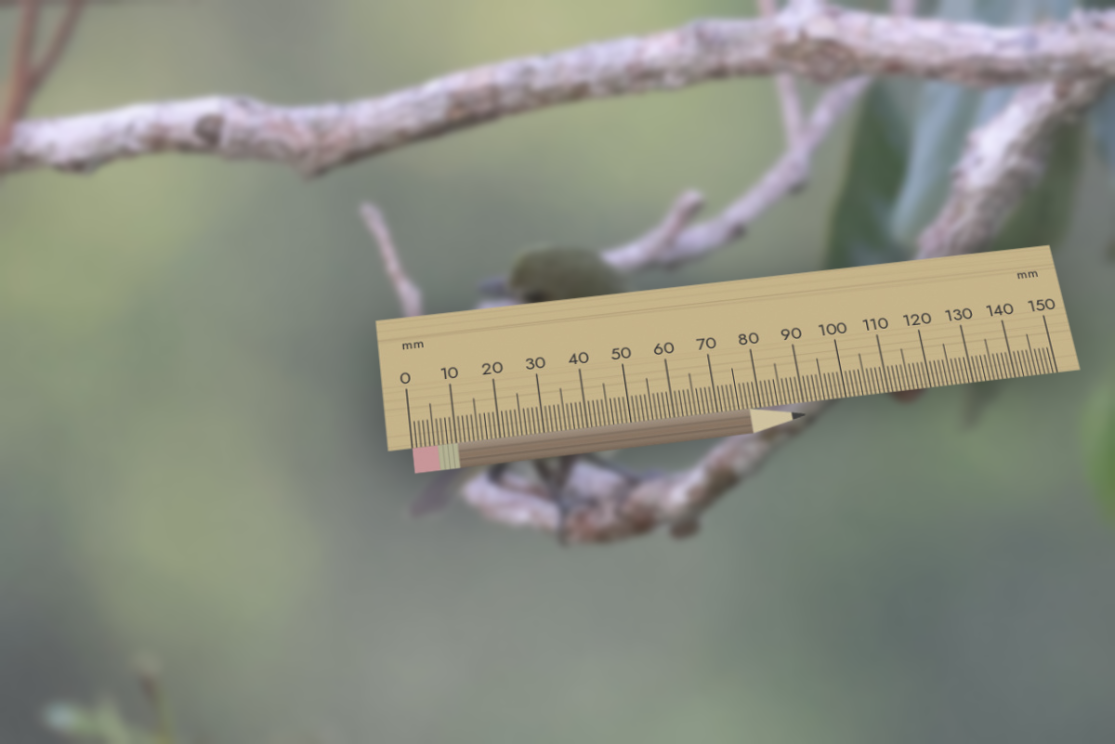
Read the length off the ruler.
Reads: 90 mm
